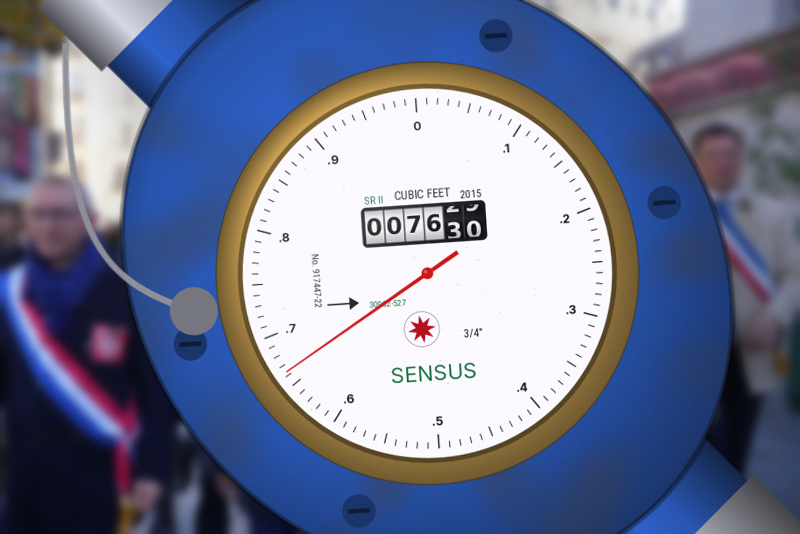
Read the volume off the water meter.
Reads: 7629.66 ft³
